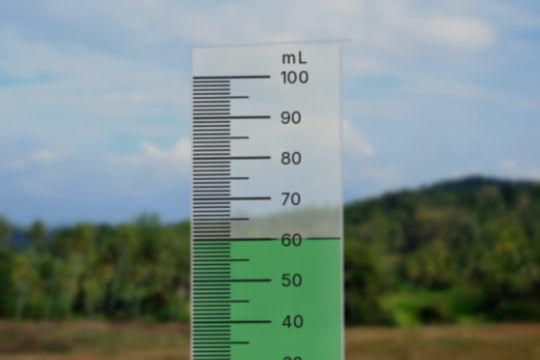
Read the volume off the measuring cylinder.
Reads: 60 mL
